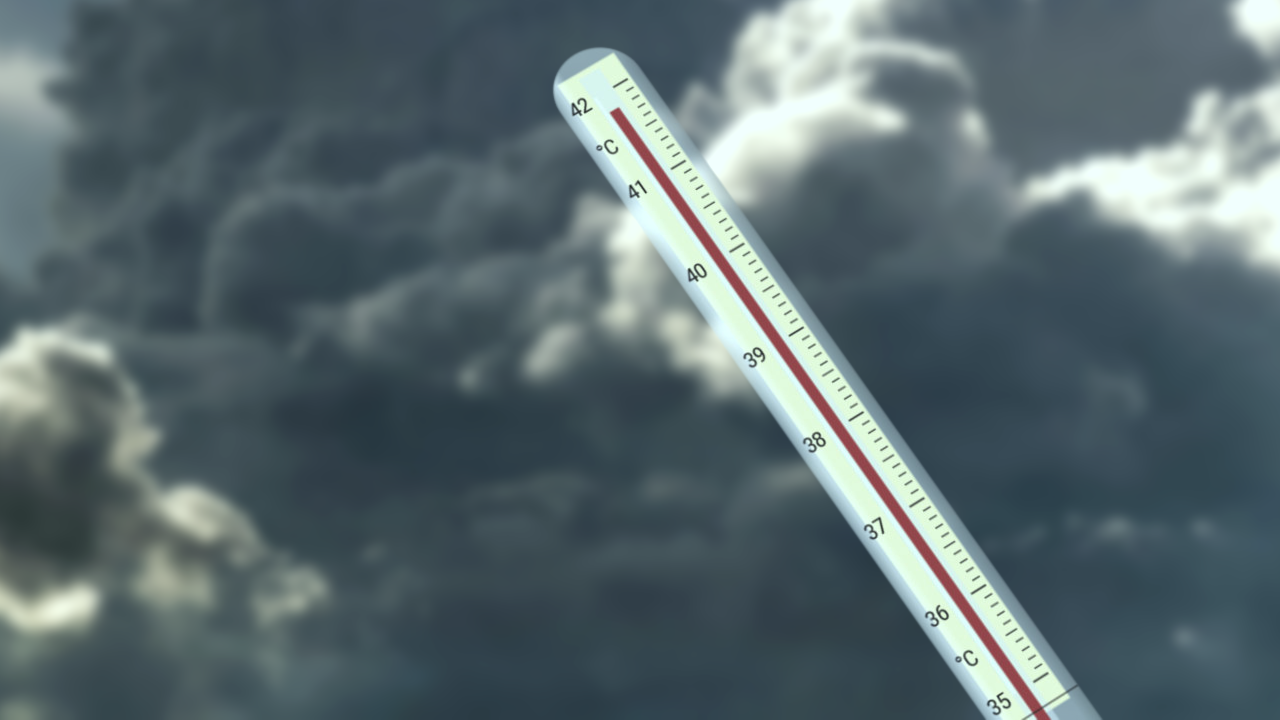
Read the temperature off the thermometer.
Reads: 41.8 °C
